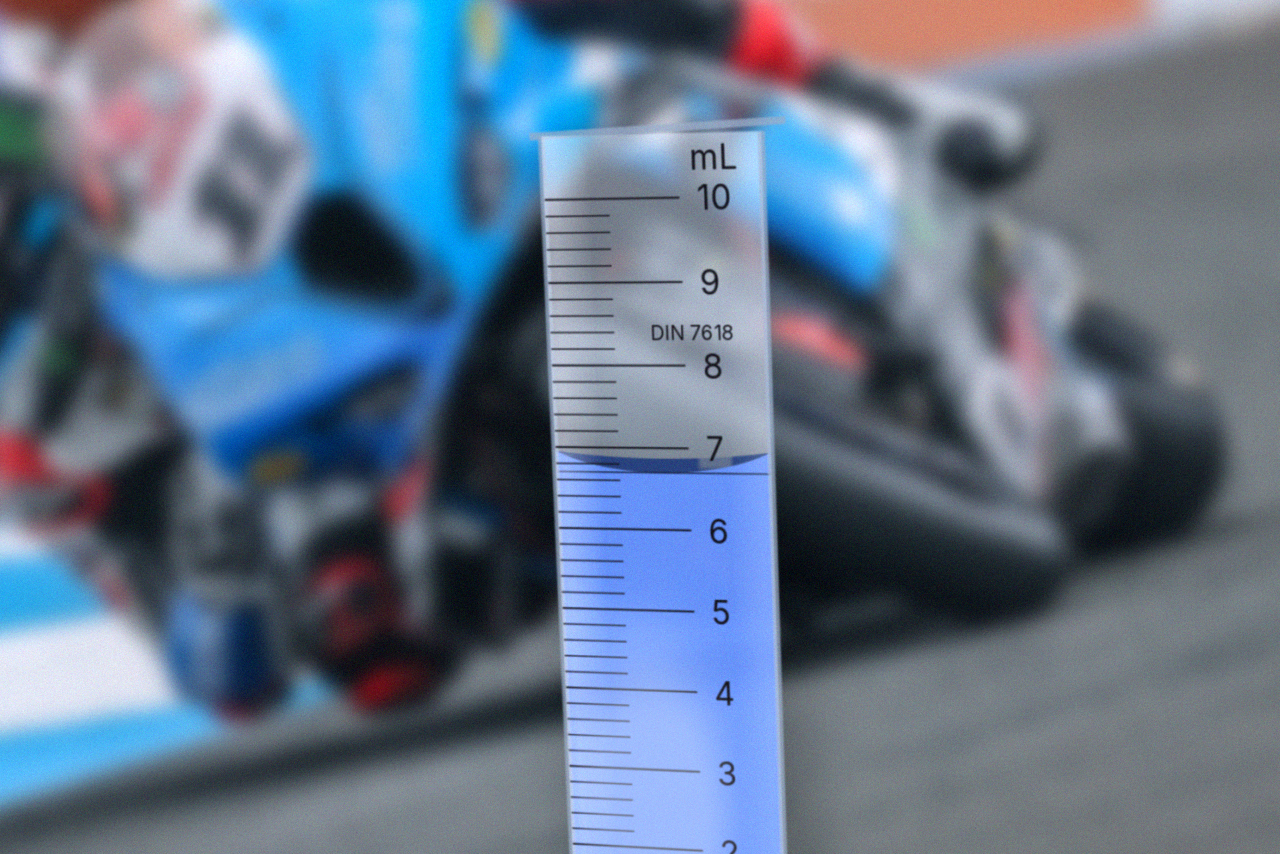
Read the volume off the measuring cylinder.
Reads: 6.7 mL
